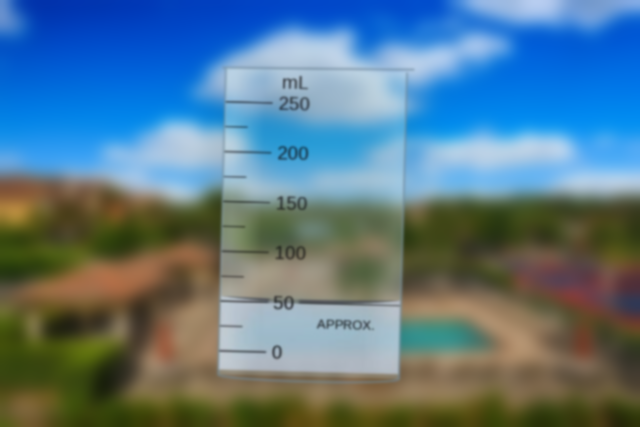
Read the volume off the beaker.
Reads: 50 mL
